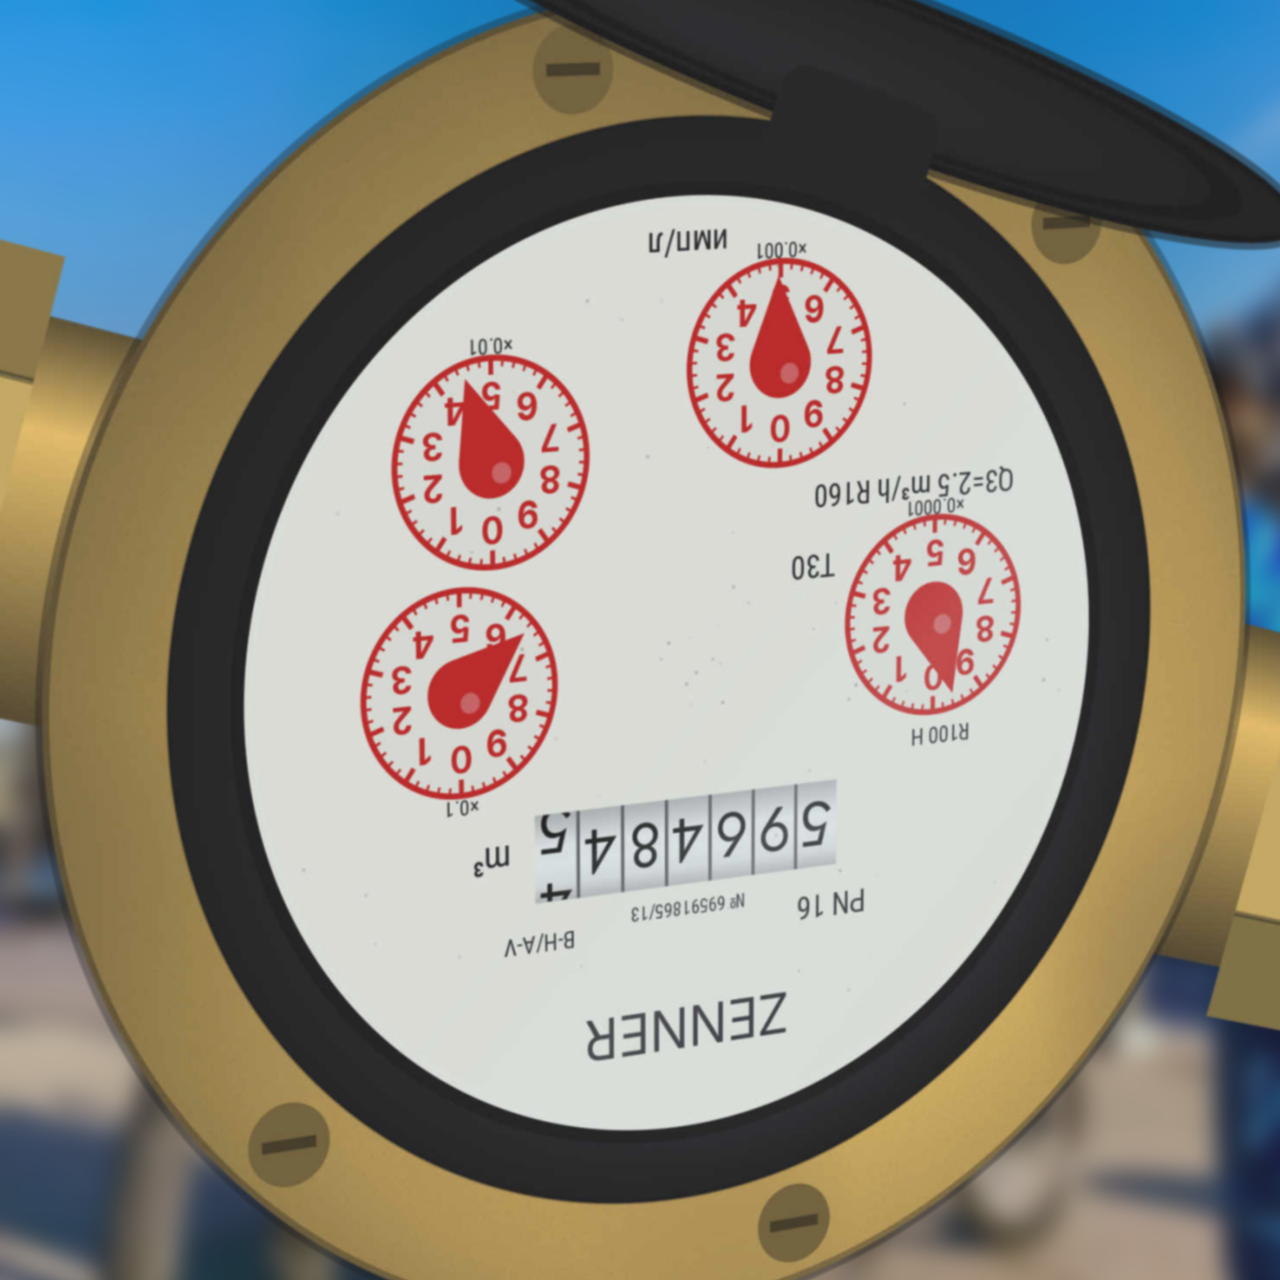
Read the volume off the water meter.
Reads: 5964844.6449 m³
